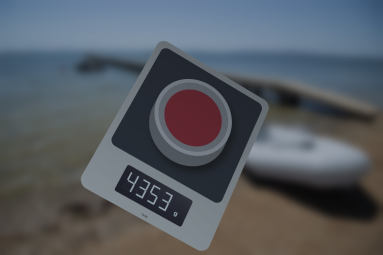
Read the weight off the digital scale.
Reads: 4353 g
